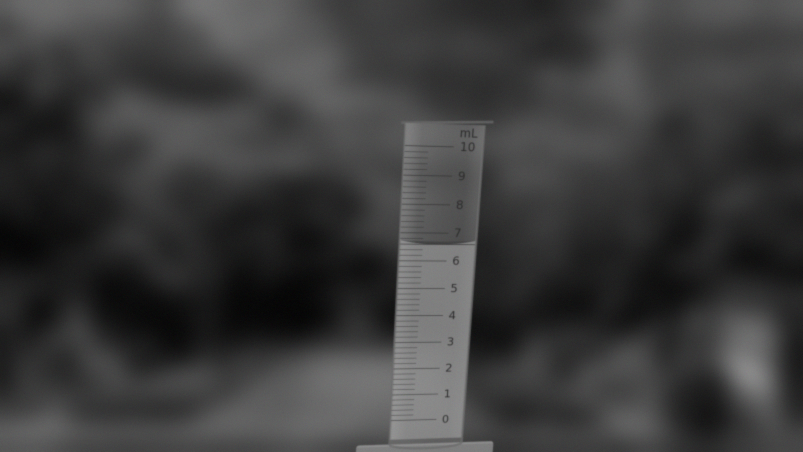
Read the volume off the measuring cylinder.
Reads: 6.6 mL
